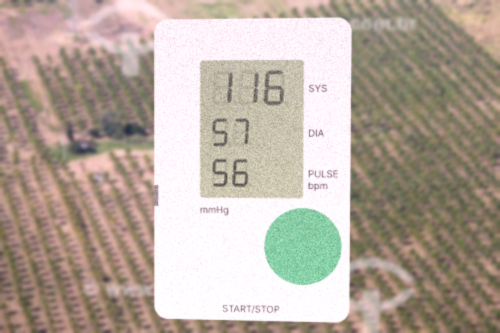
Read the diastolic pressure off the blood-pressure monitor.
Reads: 57 mmHg
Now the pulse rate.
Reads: 56 bpm
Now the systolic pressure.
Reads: 116 mmHg
